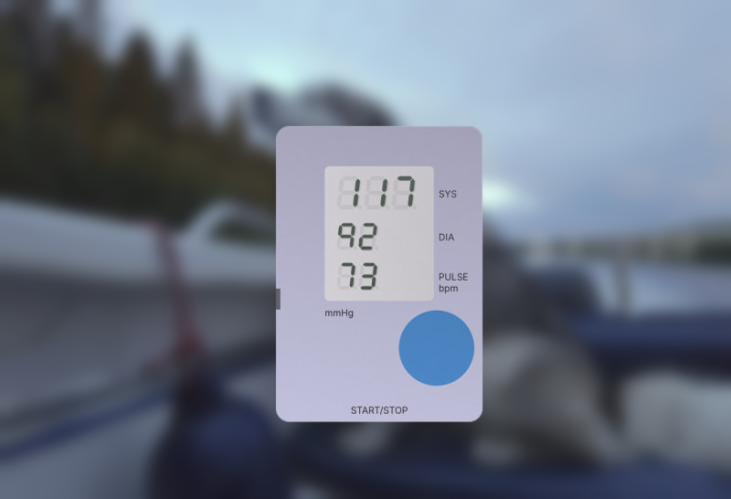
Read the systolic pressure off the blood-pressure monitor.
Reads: 117 mmHg
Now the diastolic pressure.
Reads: 92 mmHg
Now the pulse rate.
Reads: 73 bpm
